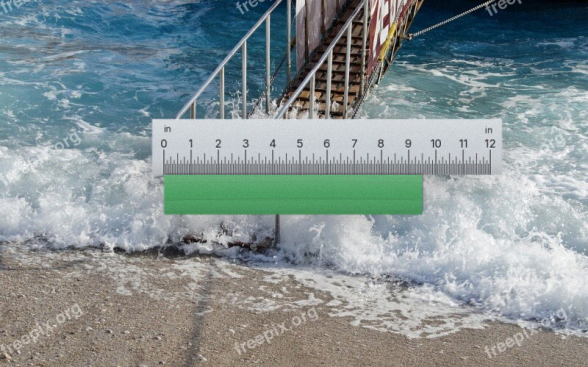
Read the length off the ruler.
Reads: 9.5 in
